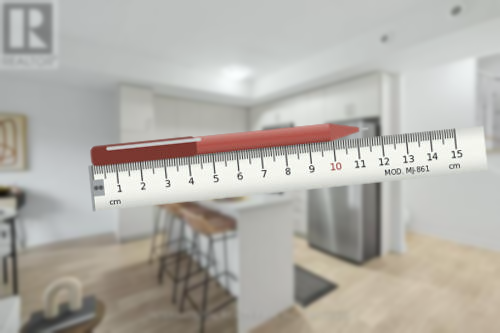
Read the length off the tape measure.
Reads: 11.5 cm
